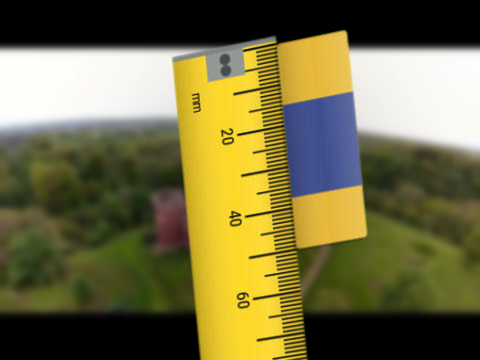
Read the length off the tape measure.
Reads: 50 mm
